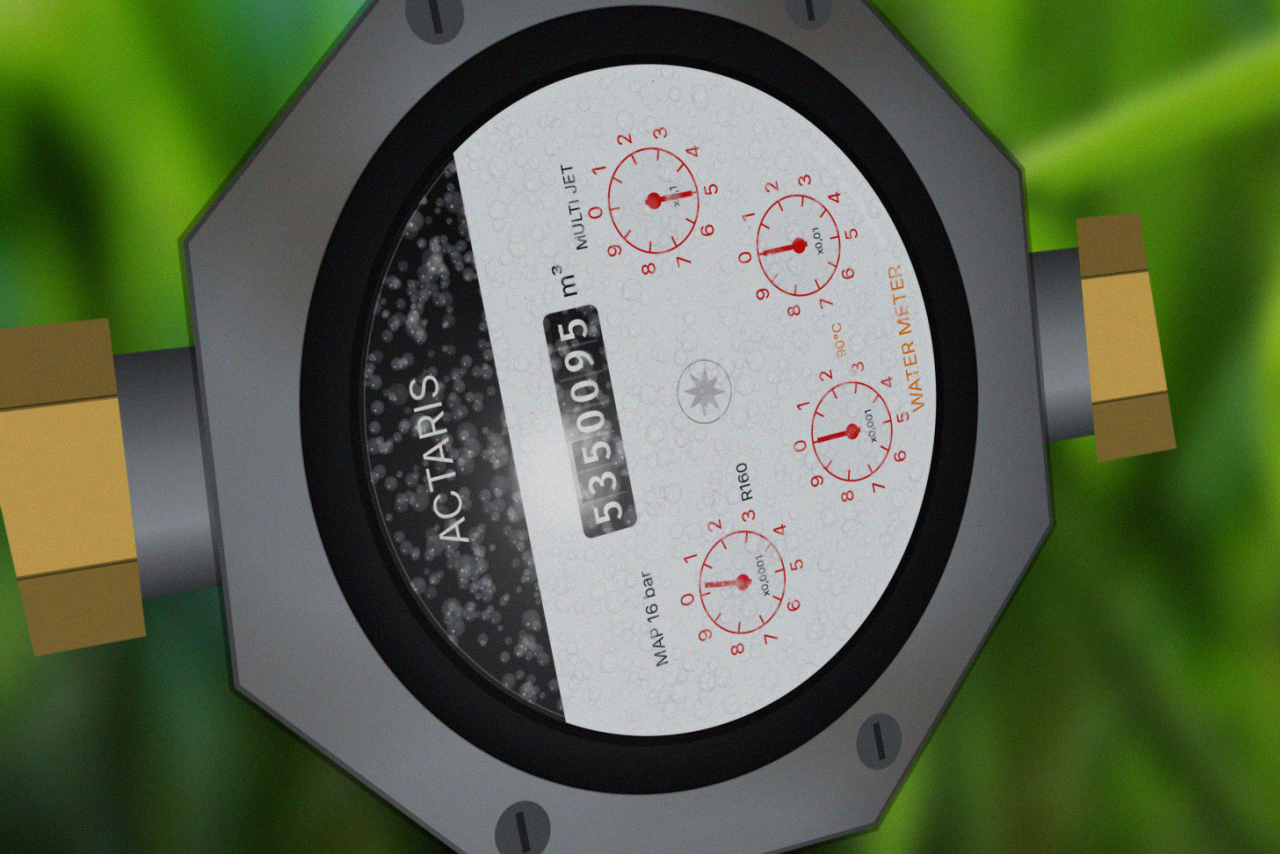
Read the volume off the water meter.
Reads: 5350095.5000 m³
